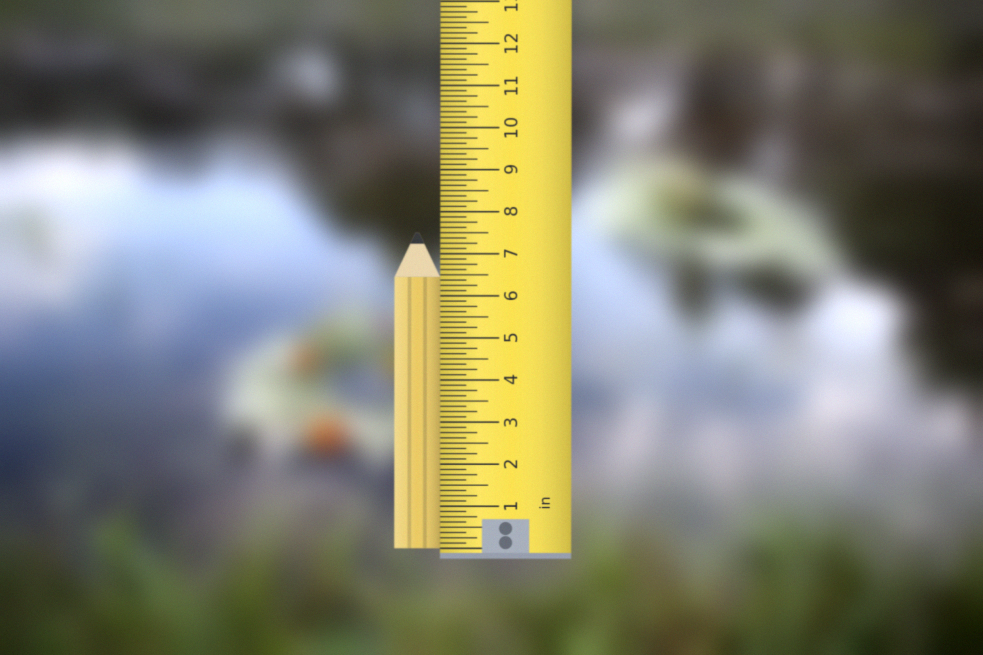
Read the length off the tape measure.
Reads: 7.5 in
